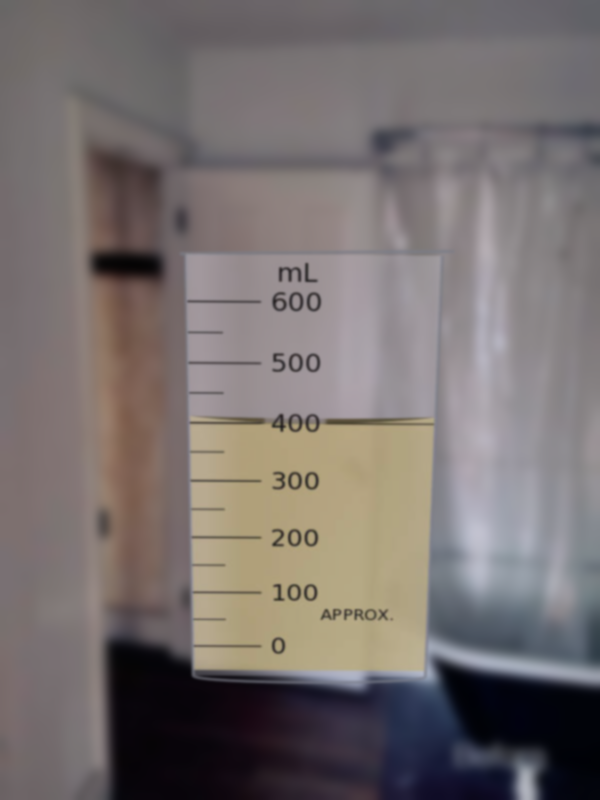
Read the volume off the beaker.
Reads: 400 mL
